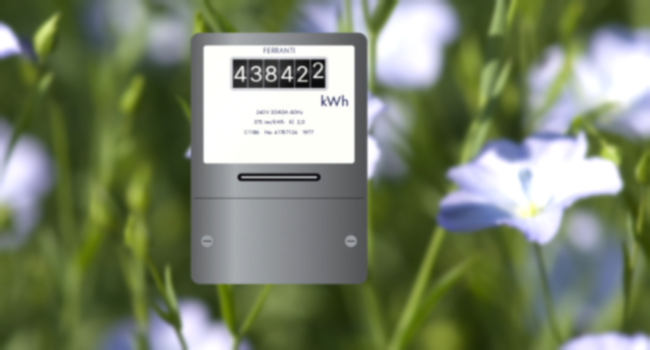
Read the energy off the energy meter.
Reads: 438422 kWh
